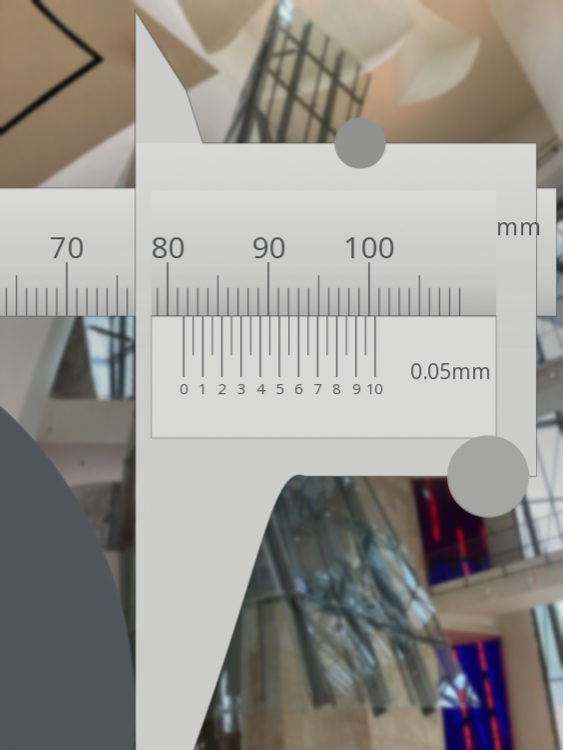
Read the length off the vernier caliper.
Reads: 81.6 mm
